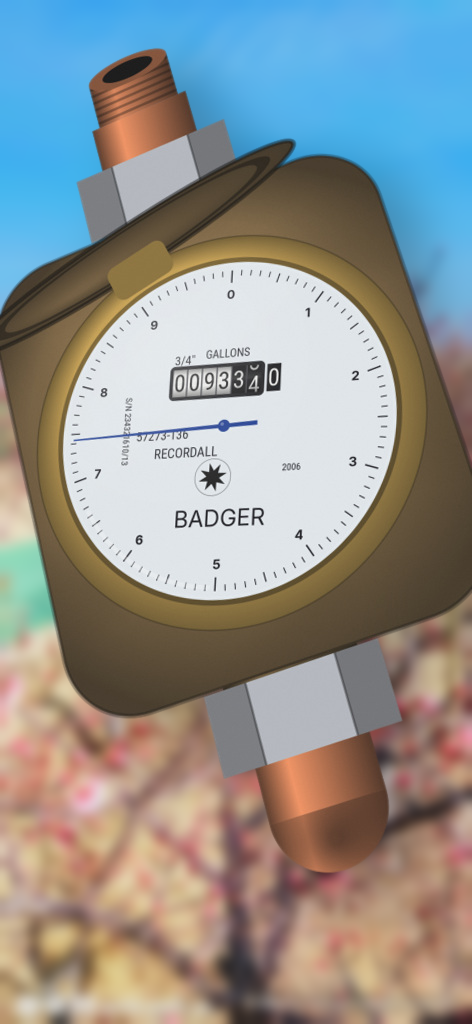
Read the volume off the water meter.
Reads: 93337.4 gal
